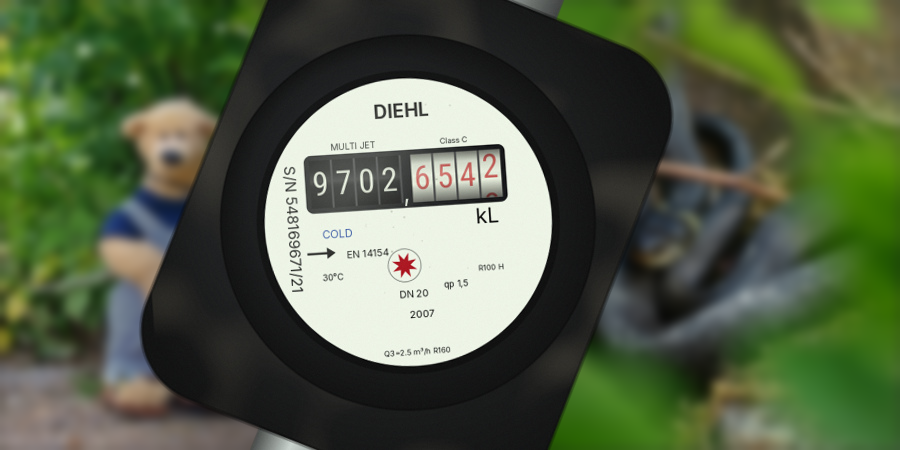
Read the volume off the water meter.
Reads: 9702.6542 kL
